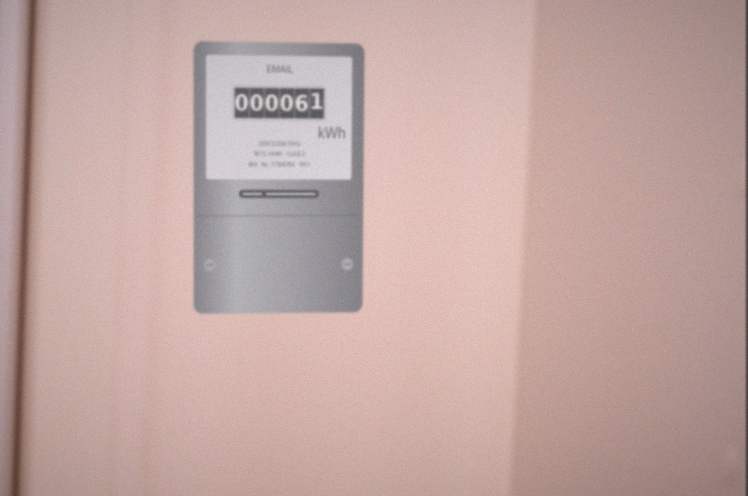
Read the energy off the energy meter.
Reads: 61 kWh
